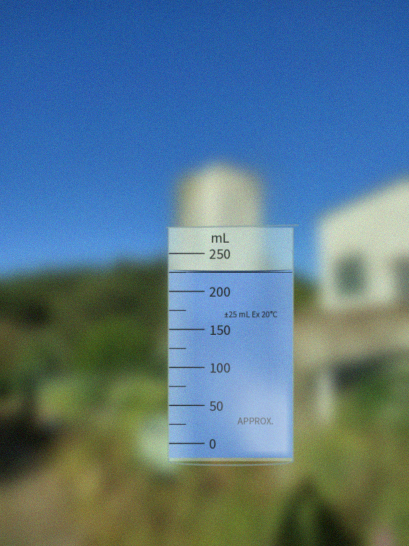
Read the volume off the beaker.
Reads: 225 mL
